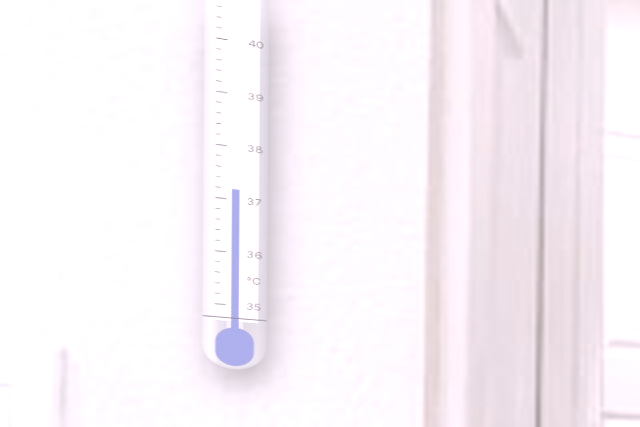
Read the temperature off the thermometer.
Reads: 37.2 °C
